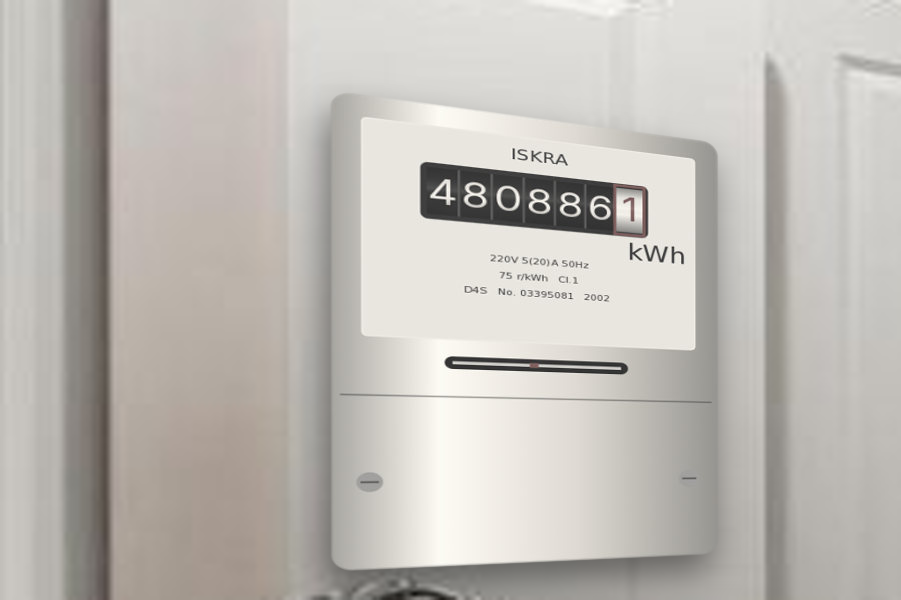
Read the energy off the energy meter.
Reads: 480886.1 kWh
